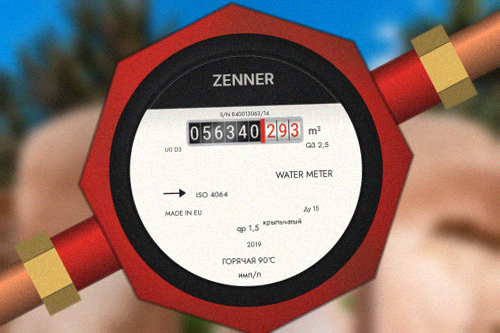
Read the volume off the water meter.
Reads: 56340.293 m³
